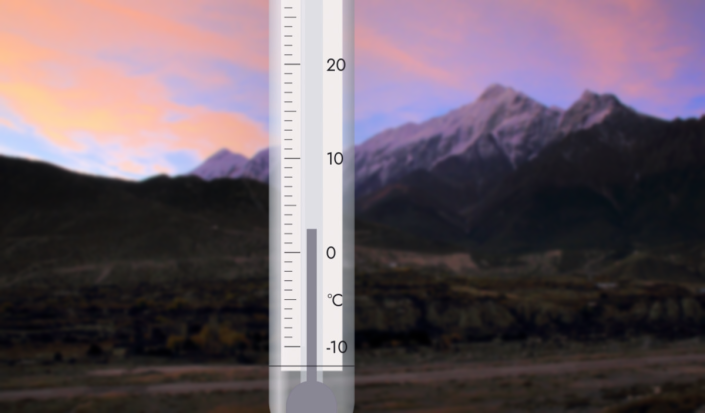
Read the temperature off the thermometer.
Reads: 2.5 °C
